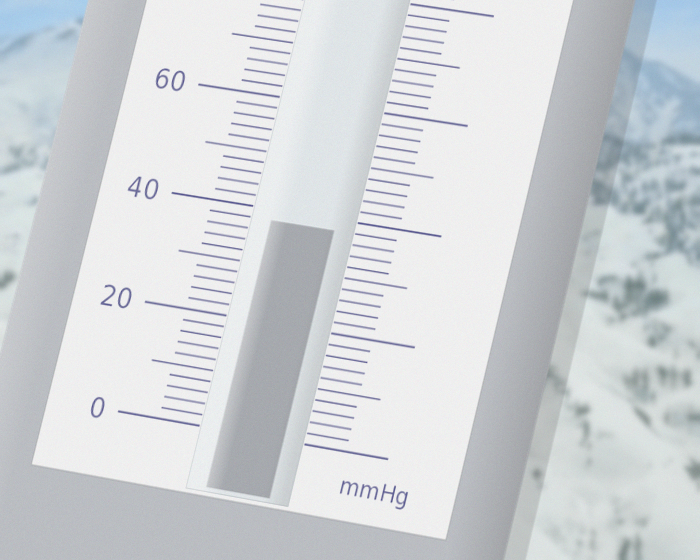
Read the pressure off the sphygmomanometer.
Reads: 38 mmHg
